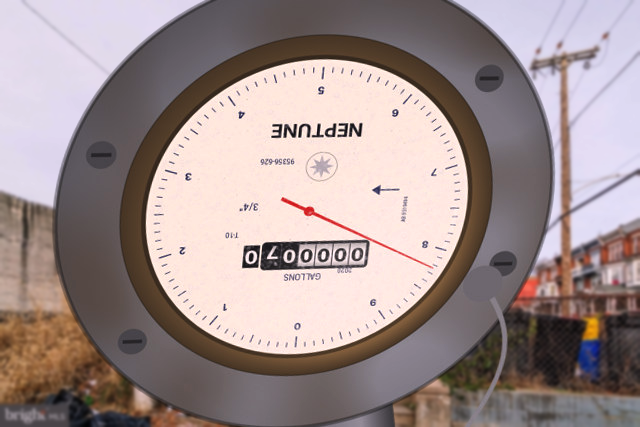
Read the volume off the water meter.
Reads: 68.2 gal
